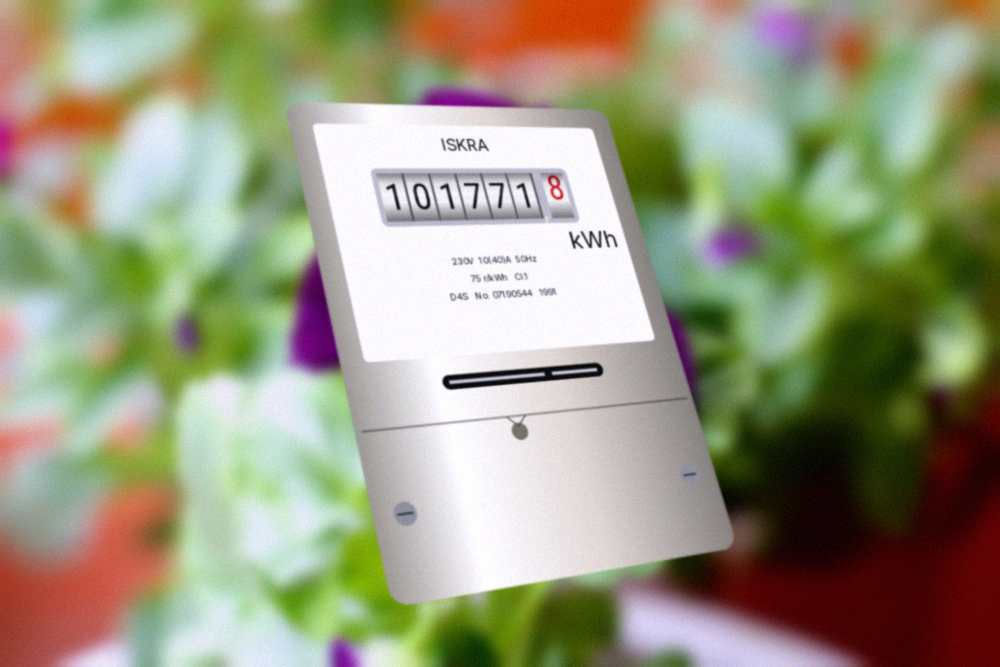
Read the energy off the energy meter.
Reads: 101771.8 kWh
